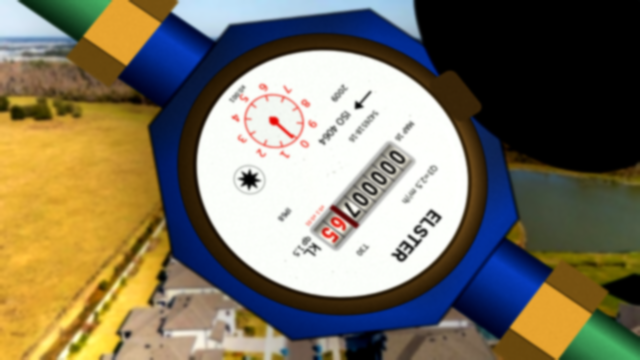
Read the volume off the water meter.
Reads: 7.650 kL
